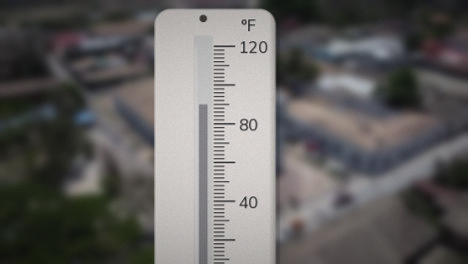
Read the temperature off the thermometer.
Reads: 90 °F
